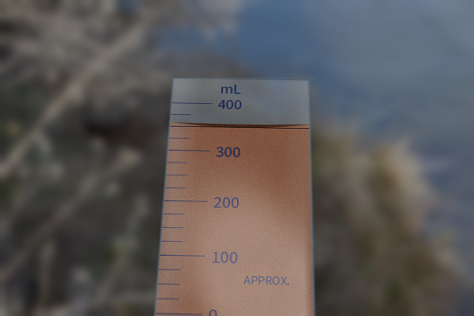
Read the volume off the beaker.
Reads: 350 mL
